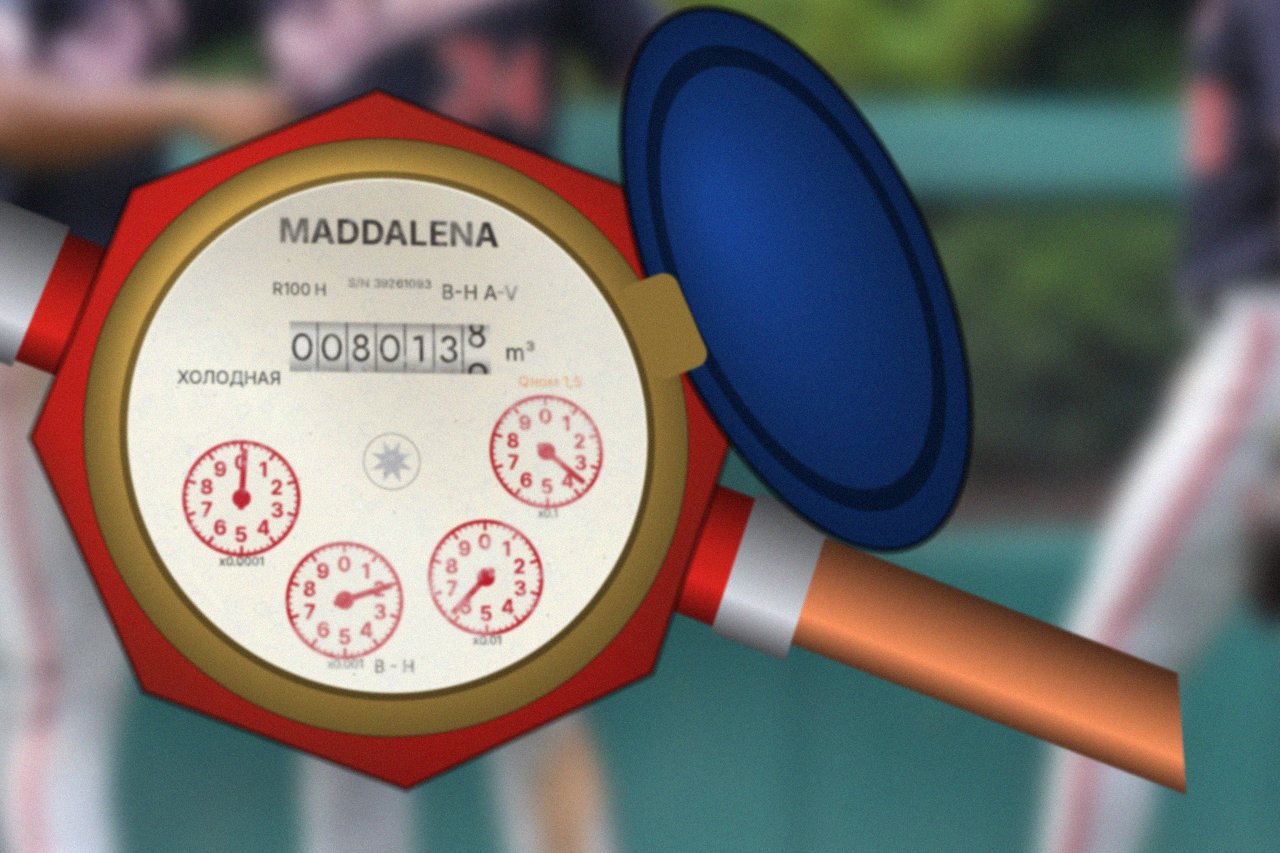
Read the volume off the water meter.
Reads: 80138.3620 m³
